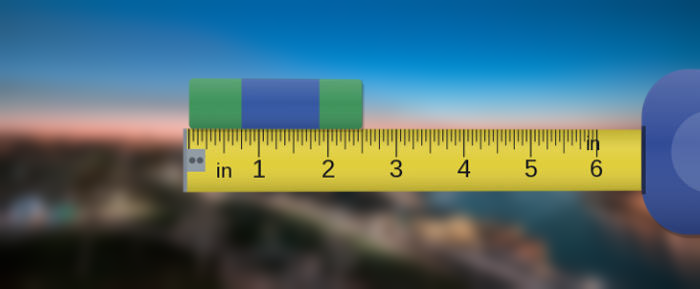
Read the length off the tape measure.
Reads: 2.5 in
